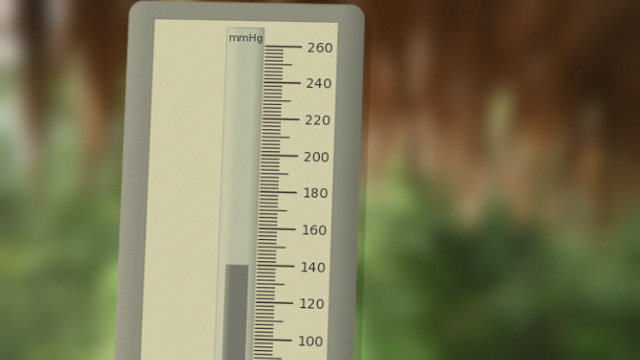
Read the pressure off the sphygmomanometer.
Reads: 140 mmHg
